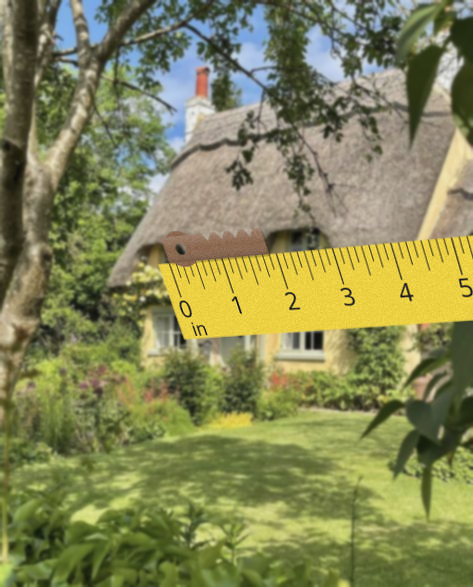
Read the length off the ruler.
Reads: 1.875 in
